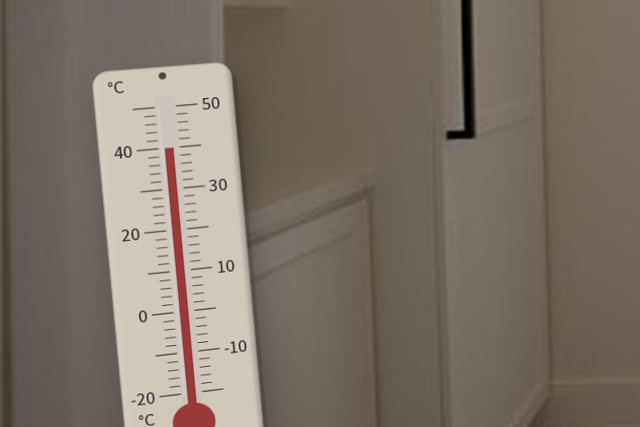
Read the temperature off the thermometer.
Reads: 40 °C
